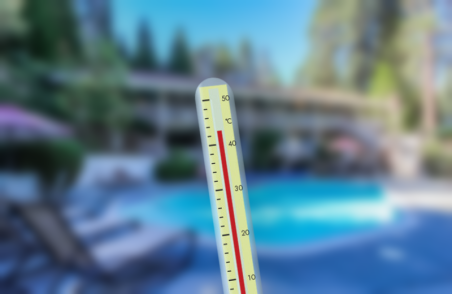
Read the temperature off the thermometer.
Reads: 43 °C
